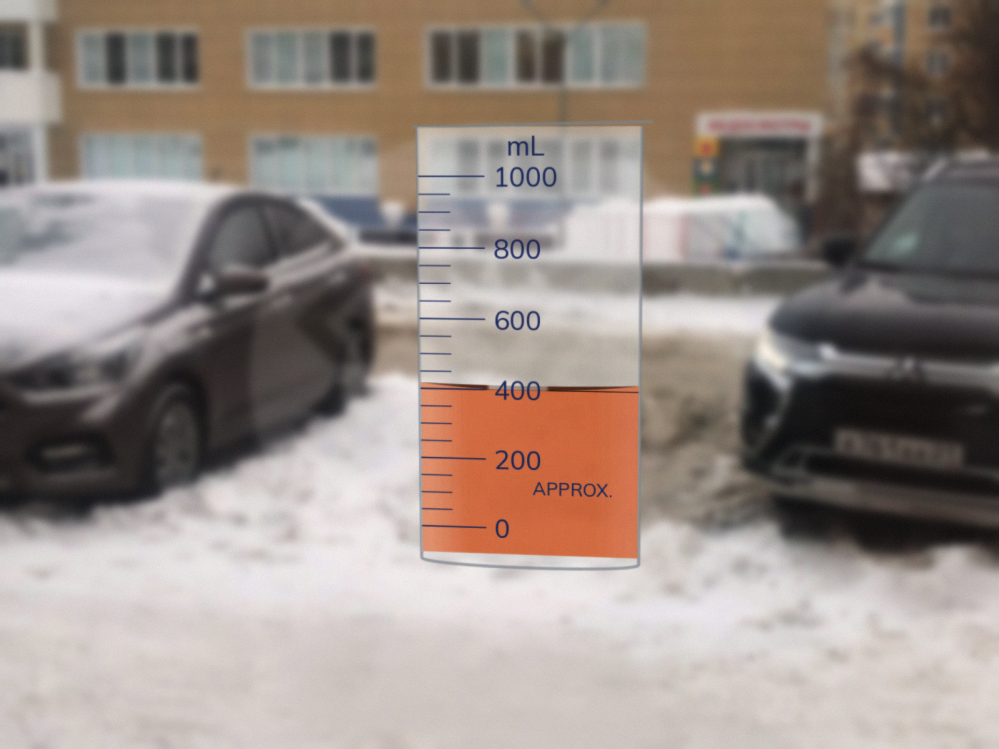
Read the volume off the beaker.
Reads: 400 mL
